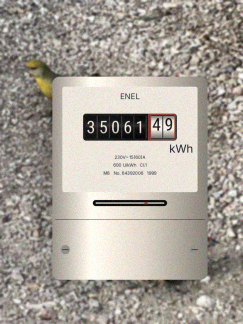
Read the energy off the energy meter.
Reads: 35061.49 kWh
